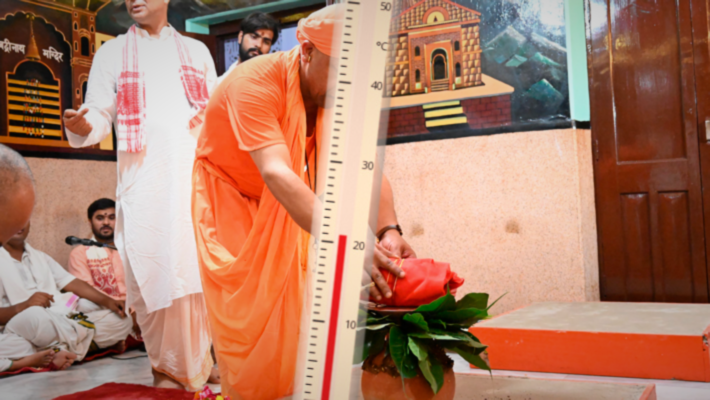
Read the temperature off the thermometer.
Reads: 21 °C
